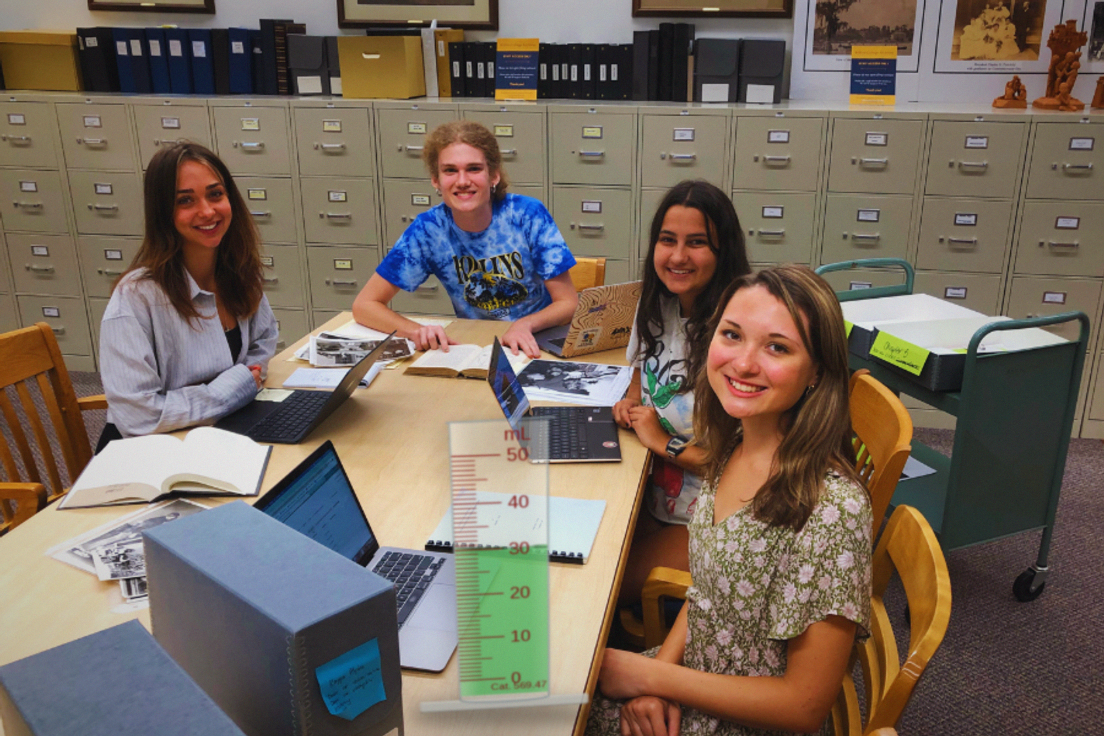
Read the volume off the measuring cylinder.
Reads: 30 mL
